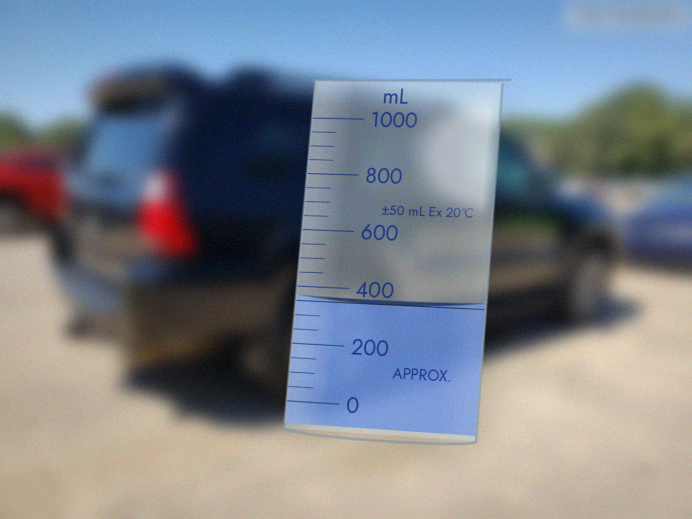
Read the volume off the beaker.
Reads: 350 mL
